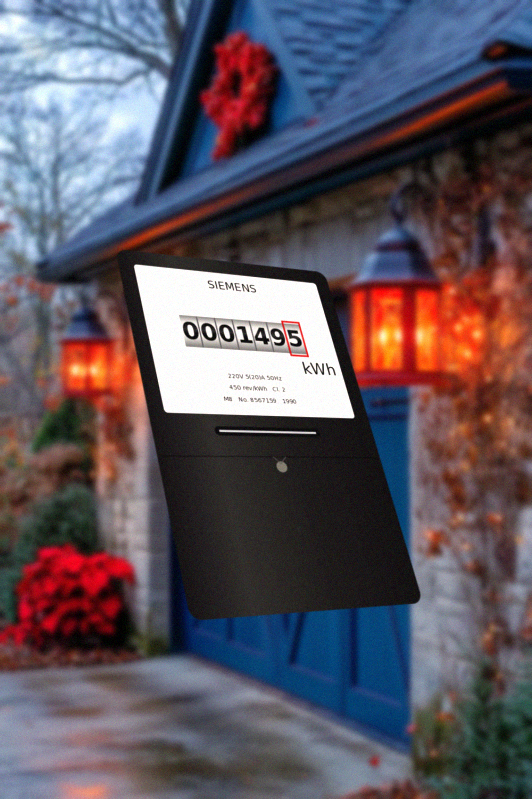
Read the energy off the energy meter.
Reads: 149.5 kWh
